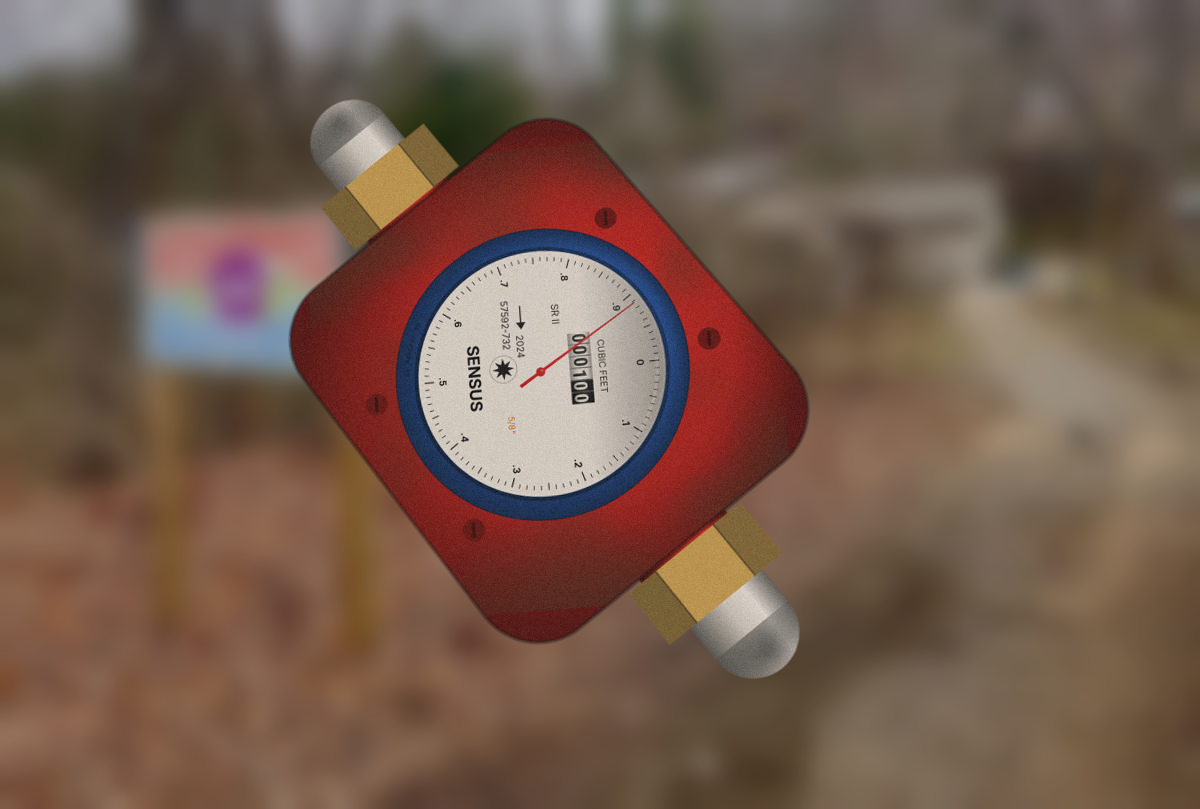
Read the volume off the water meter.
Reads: 99.91 ft³
